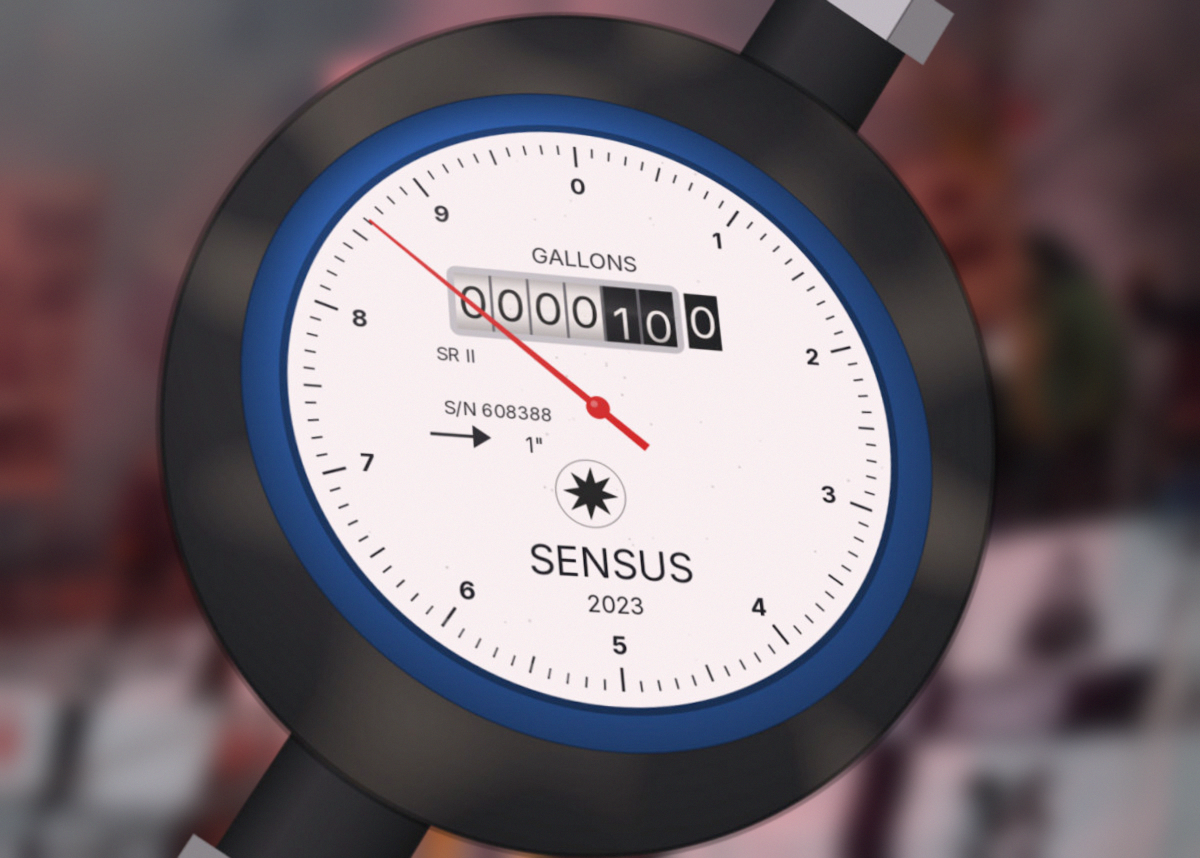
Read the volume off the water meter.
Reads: 98.6 gal
